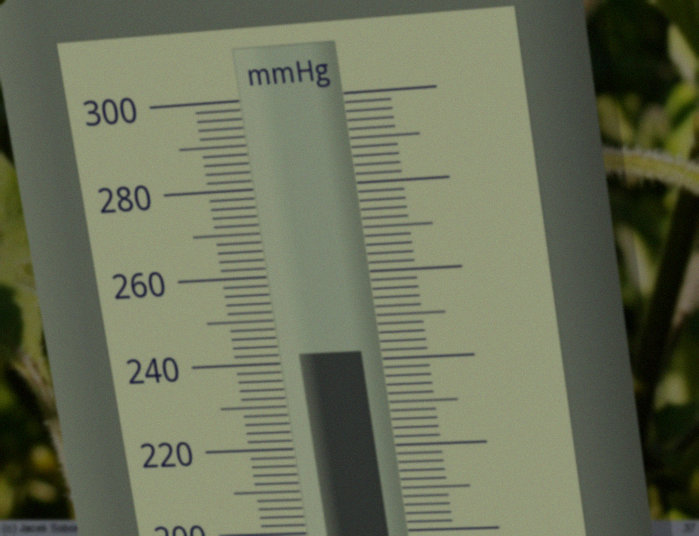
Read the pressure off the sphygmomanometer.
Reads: 242 mmHg
